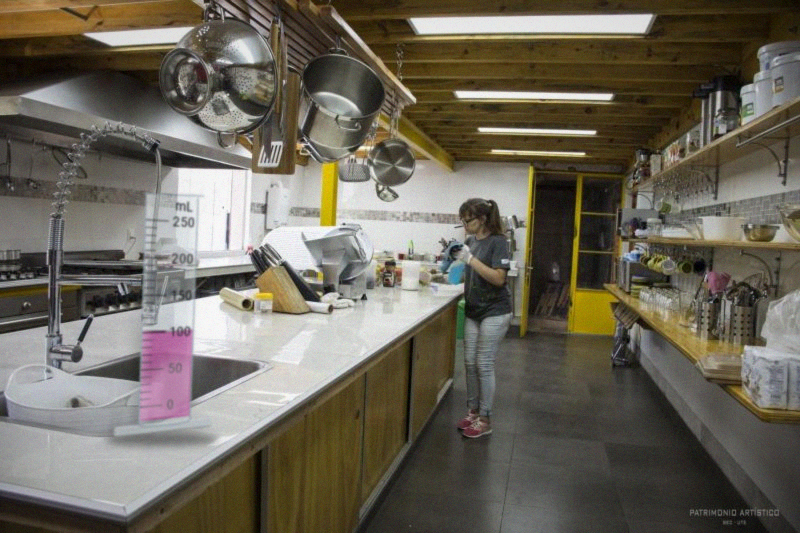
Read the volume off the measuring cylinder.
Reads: 100 mL
